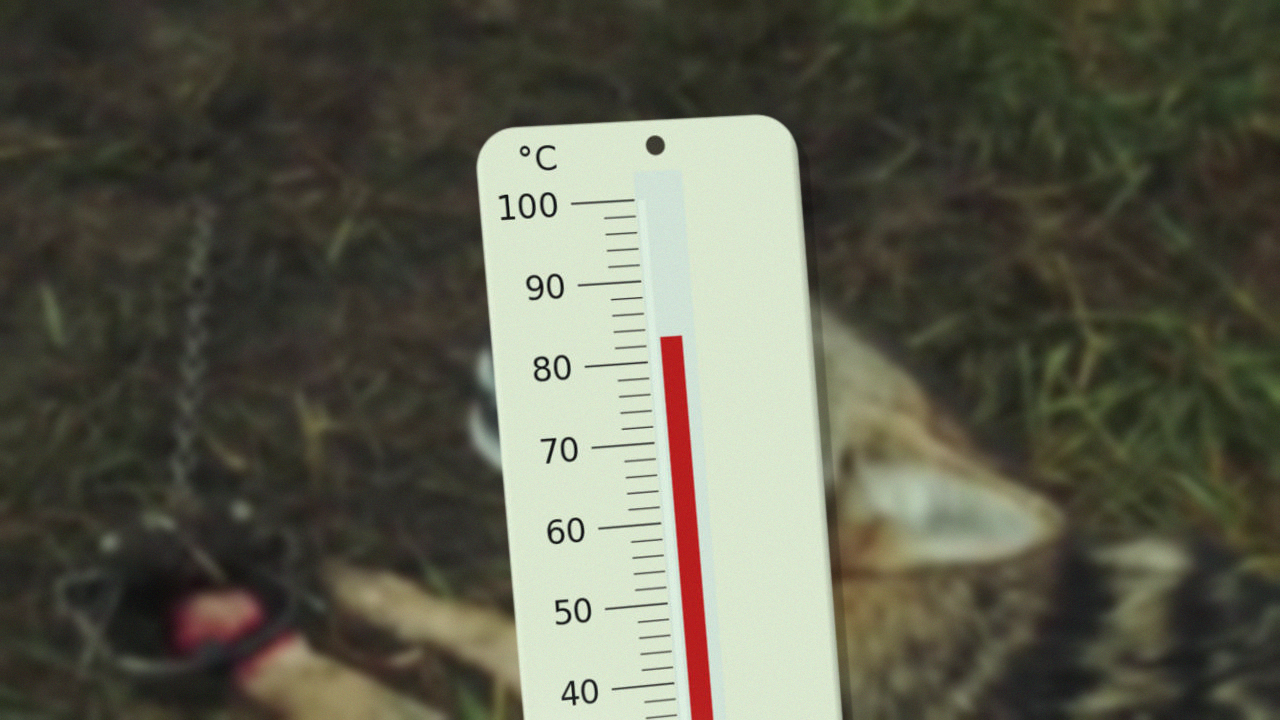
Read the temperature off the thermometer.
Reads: 83 °C
